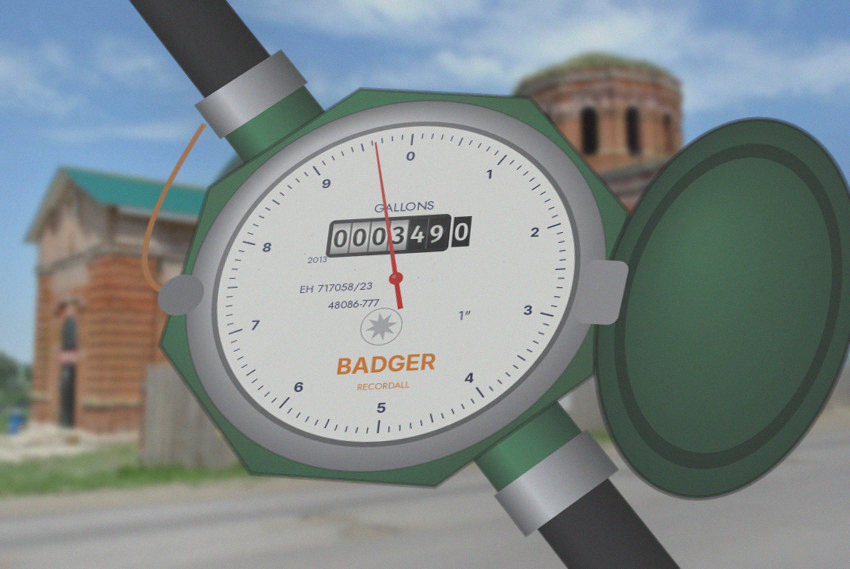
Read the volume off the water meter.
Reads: 3489.6 gal
